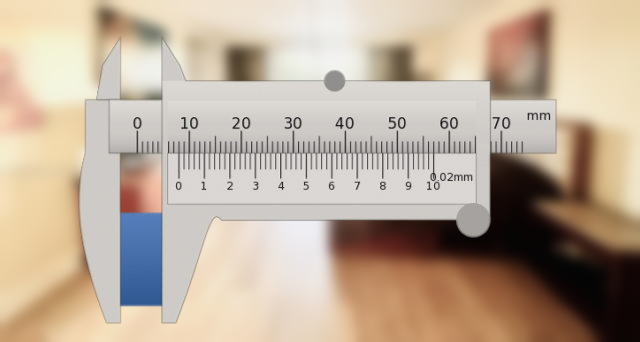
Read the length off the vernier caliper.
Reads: 8.0 mm
